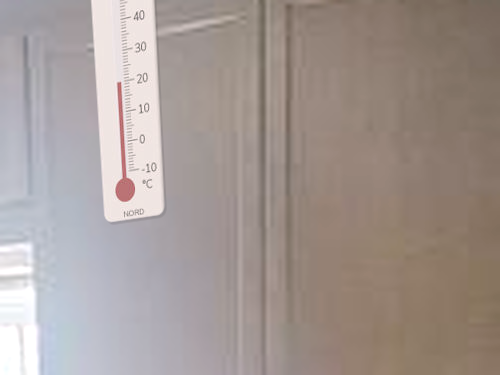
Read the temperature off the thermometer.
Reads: 20 °C
